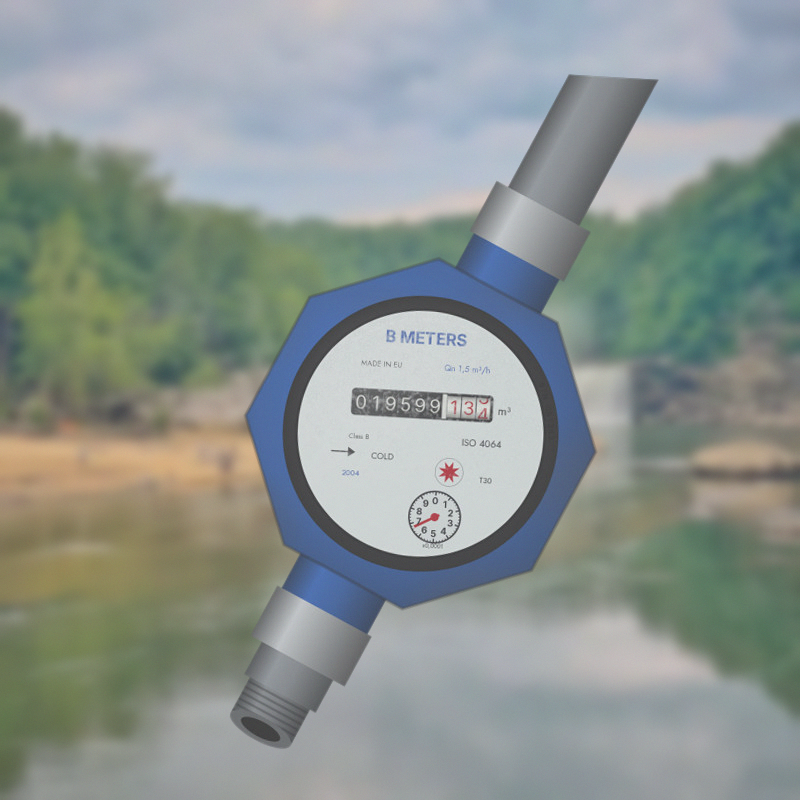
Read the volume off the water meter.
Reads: 19599.1336 m³
